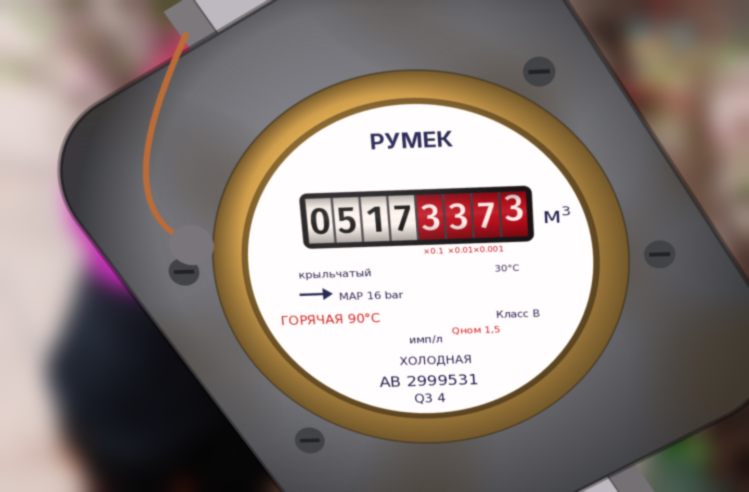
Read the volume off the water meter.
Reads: 517.3373 m³
